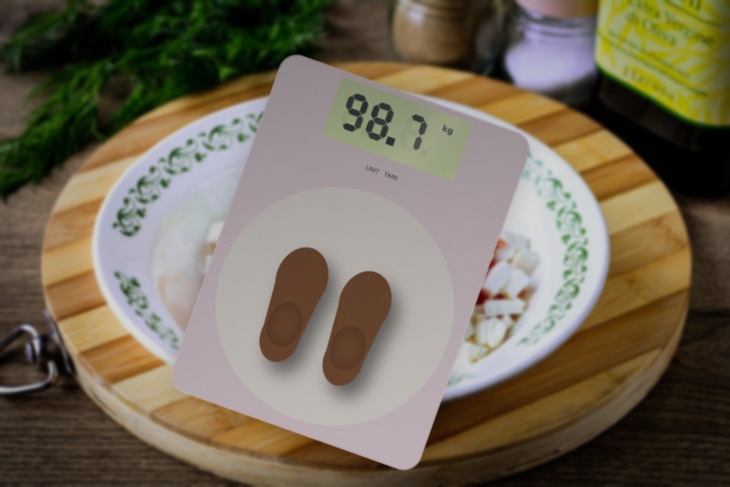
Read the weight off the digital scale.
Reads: 98.7 kg
